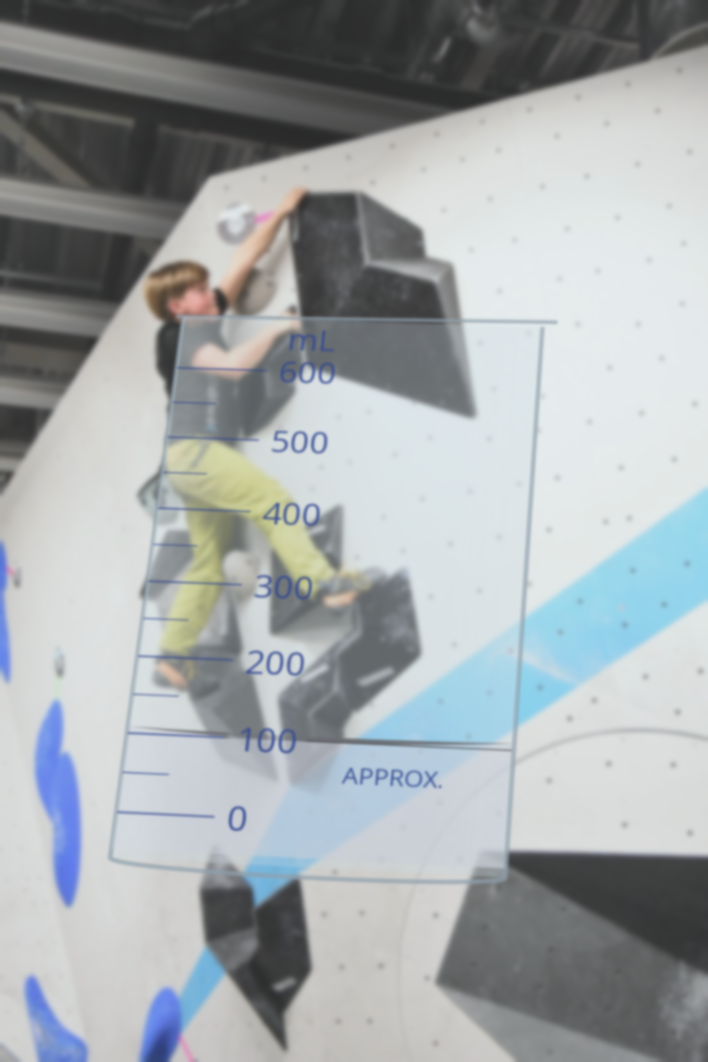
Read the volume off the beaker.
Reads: 100 mL
